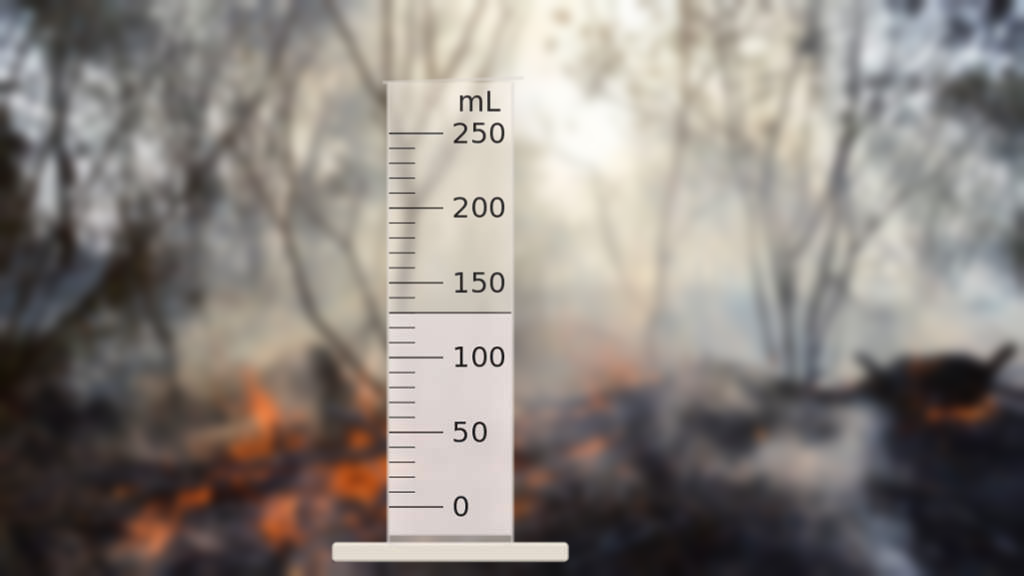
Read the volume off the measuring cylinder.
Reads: 130 mL
